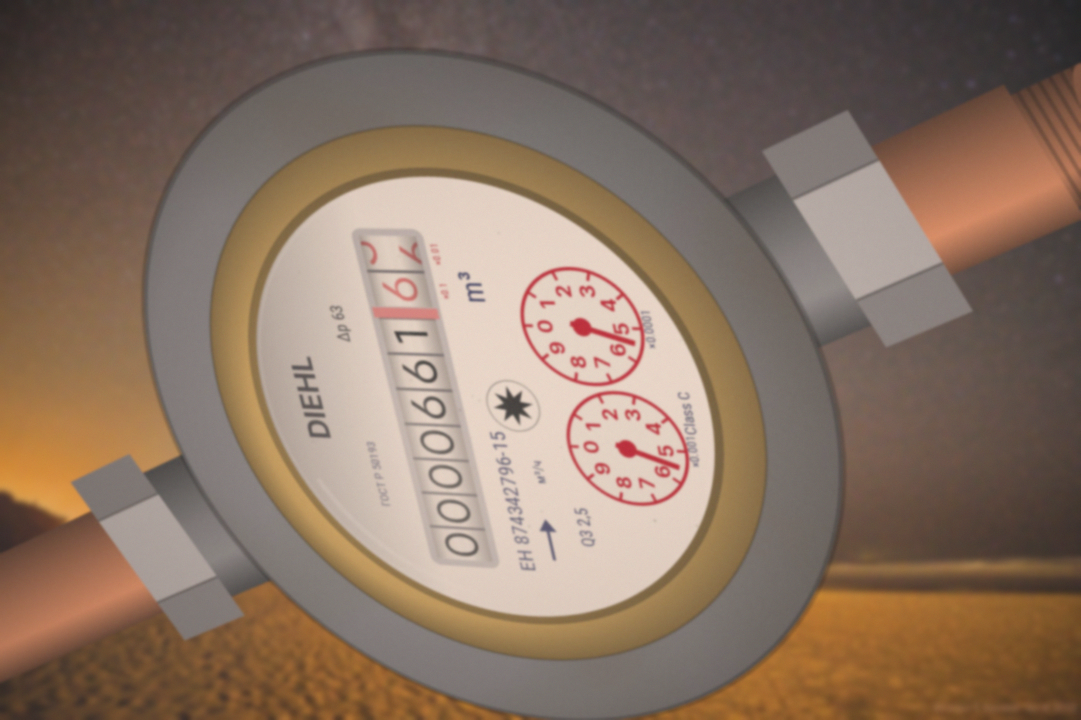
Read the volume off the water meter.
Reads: 661.6555 m³
